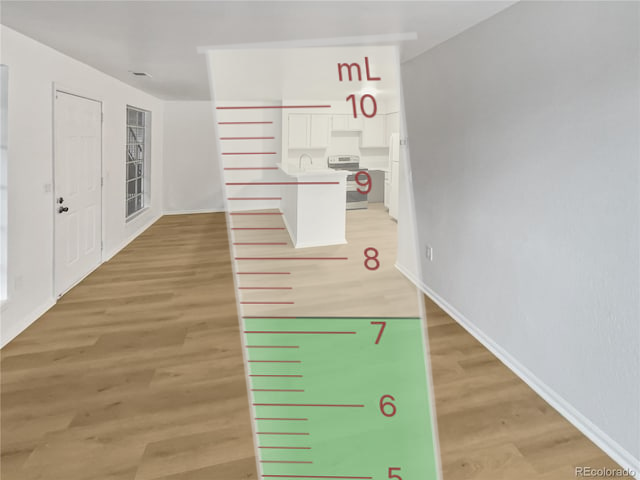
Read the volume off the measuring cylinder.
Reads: 7.2 mL
